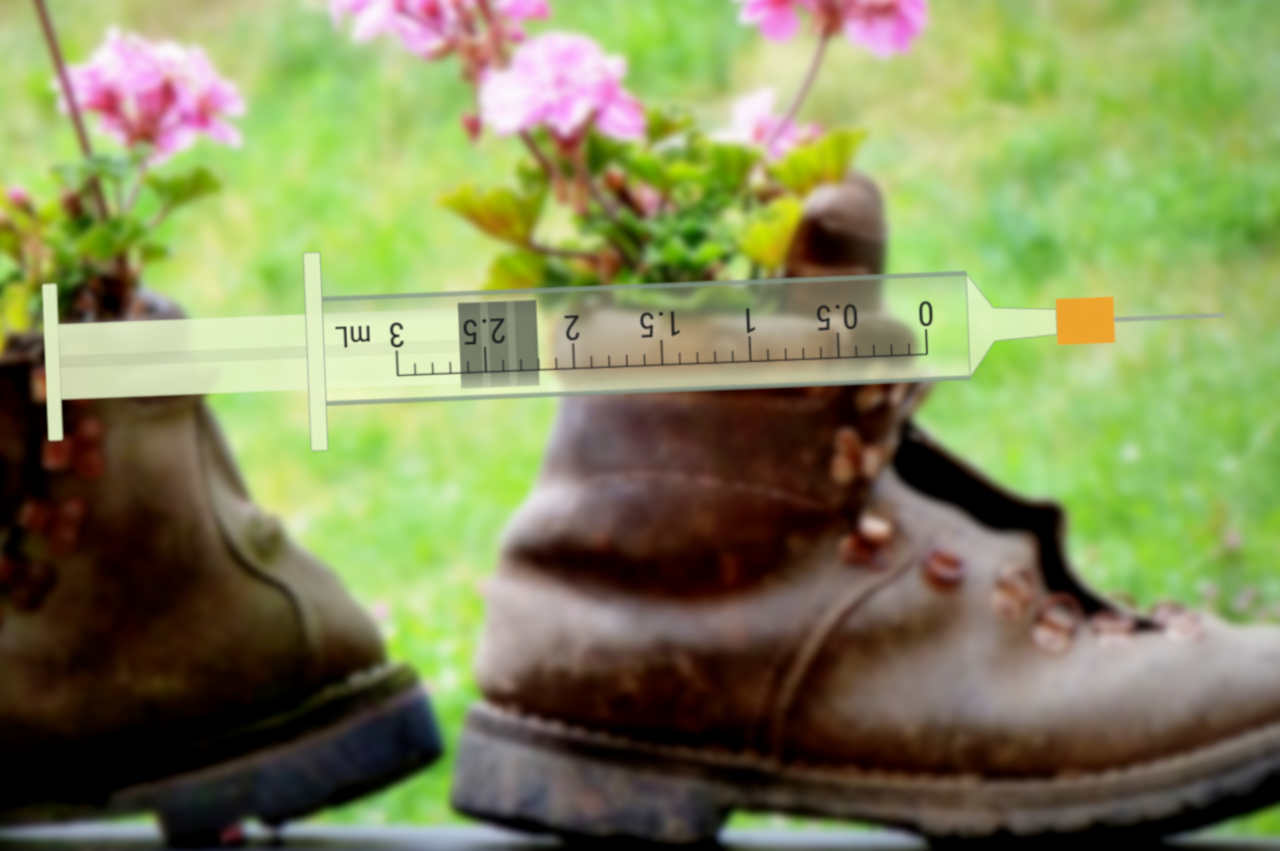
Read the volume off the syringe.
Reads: 2.2 mL
